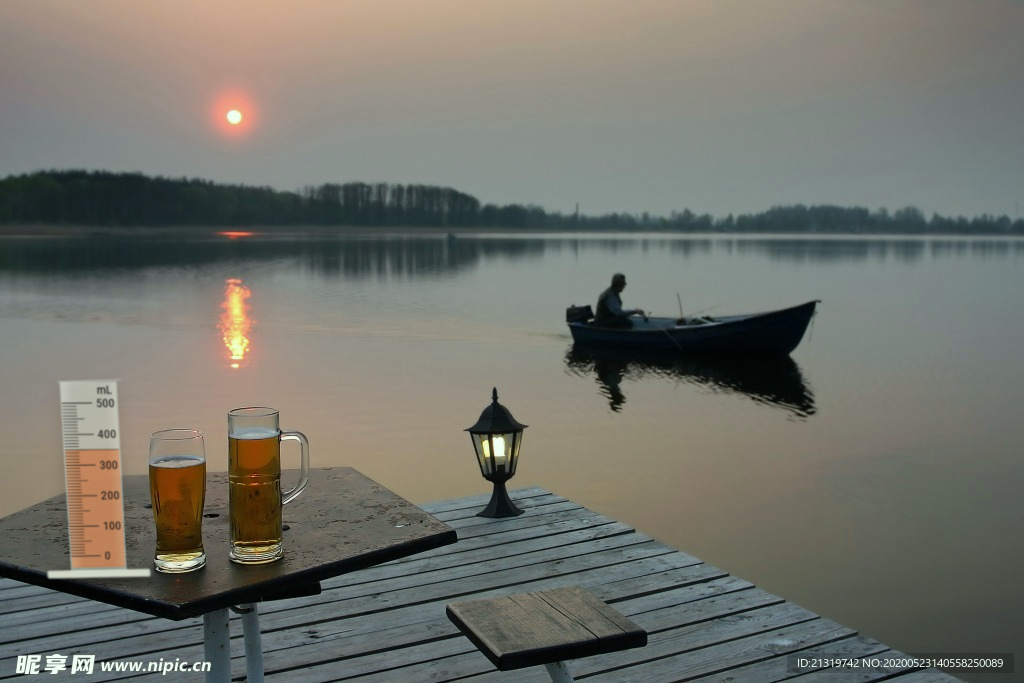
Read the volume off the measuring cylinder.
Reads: 350 mL
